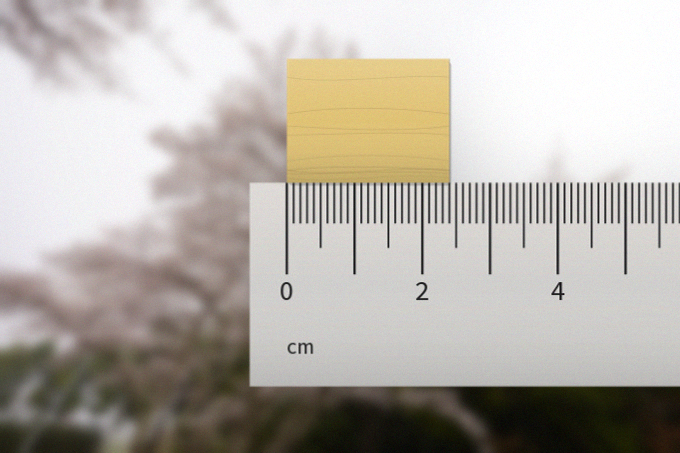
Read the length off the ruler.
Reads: 2.4 cm
